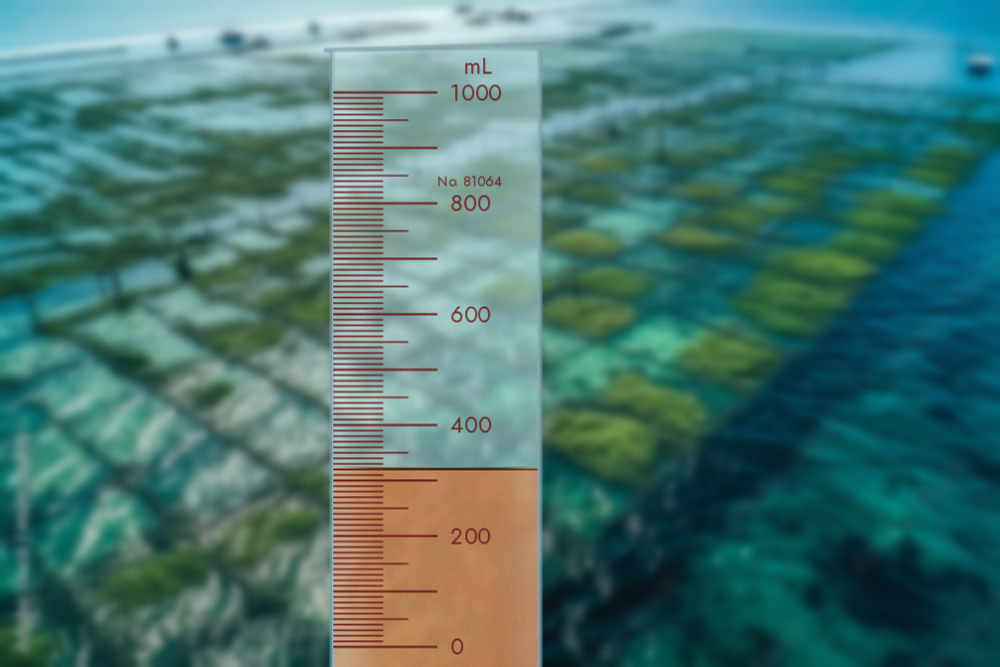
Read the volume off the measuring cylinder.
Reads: 320 mL
